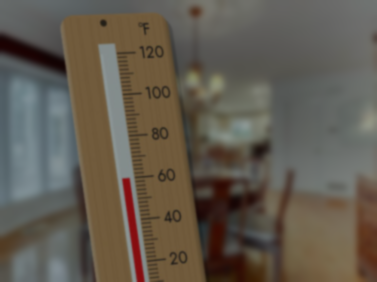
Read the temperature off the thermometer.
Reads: 60 °F
